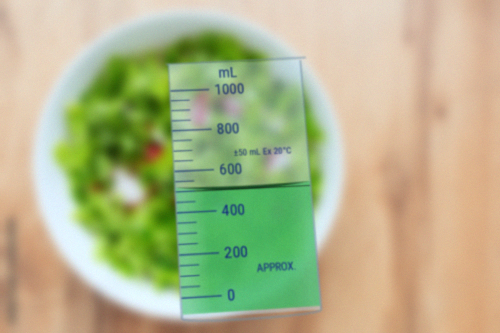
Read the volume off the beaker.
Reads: 500 mL
